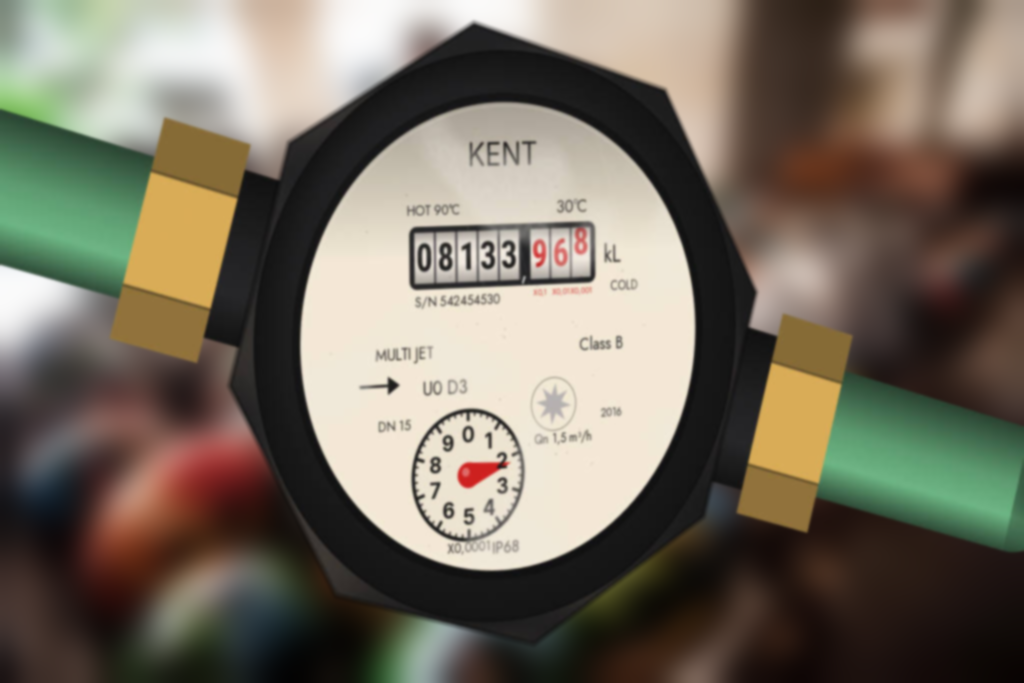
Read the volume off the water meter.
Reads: 8133.9682 kL
